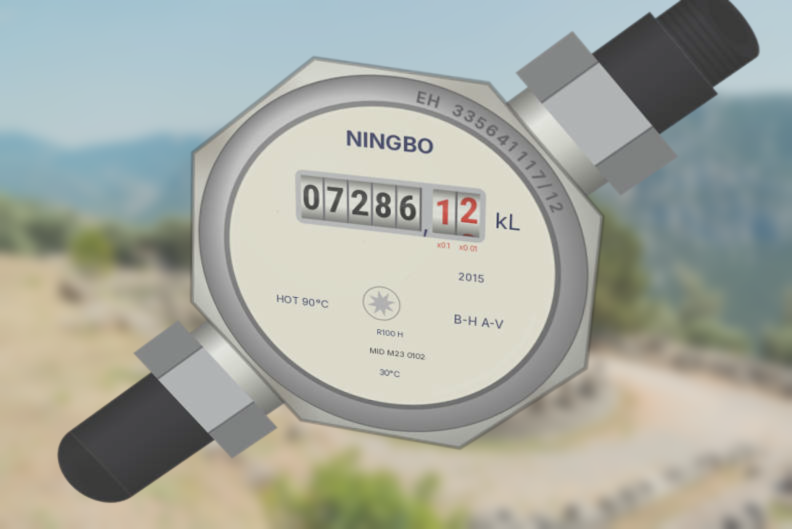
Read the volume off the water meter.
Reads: 7286.12 kL
